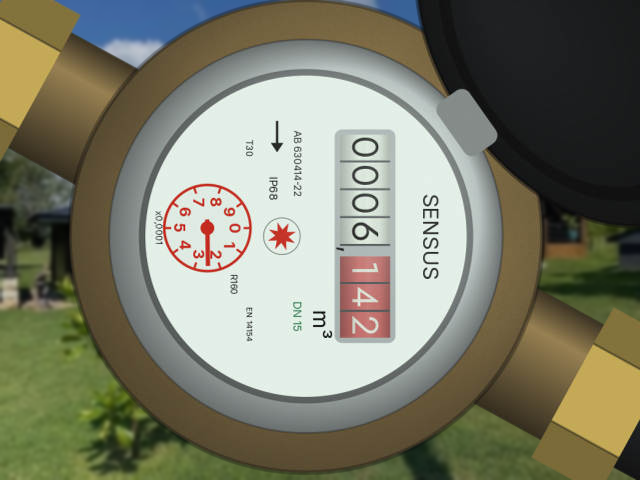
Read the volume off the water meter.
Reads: 6.1422 m³
